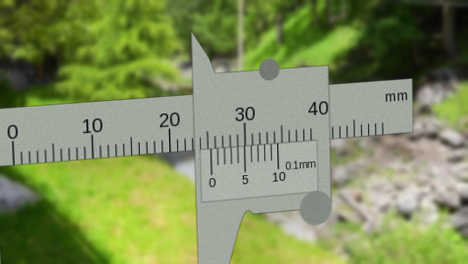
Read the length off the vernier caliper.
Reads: 25.4 mm
